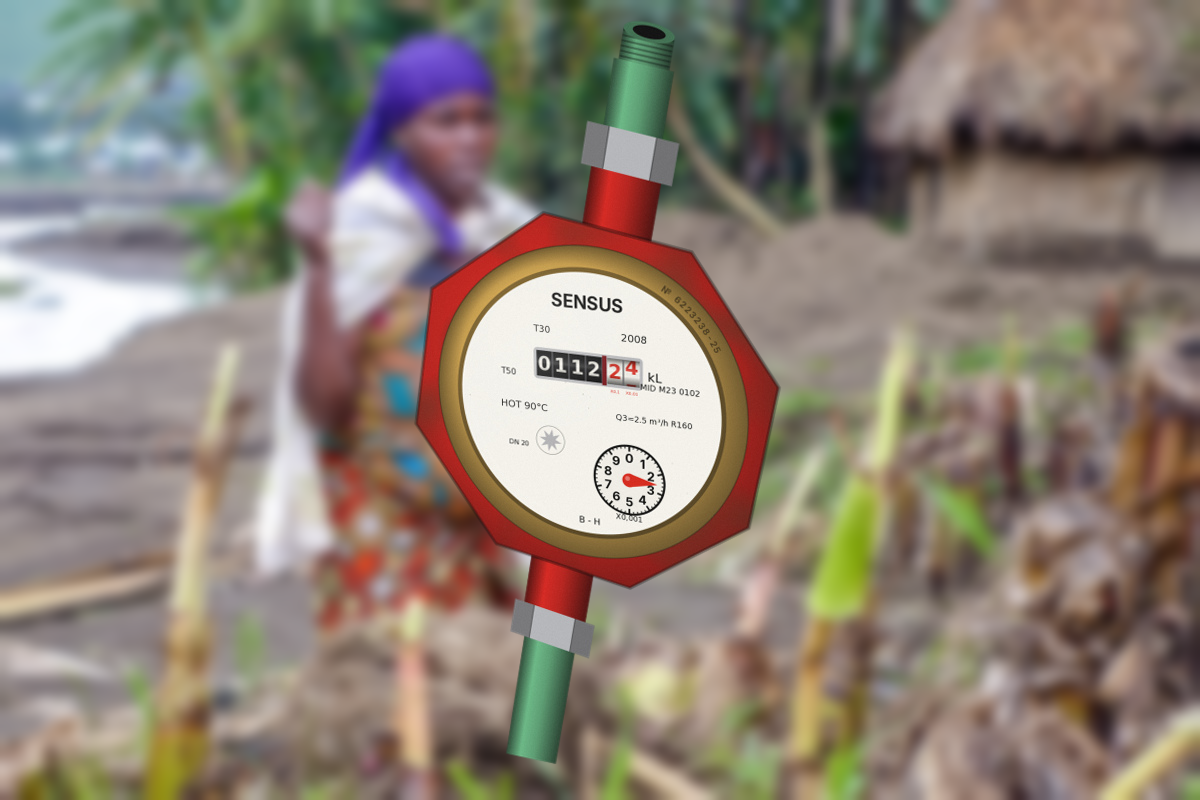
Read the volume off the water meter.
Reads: 112.242 kL
